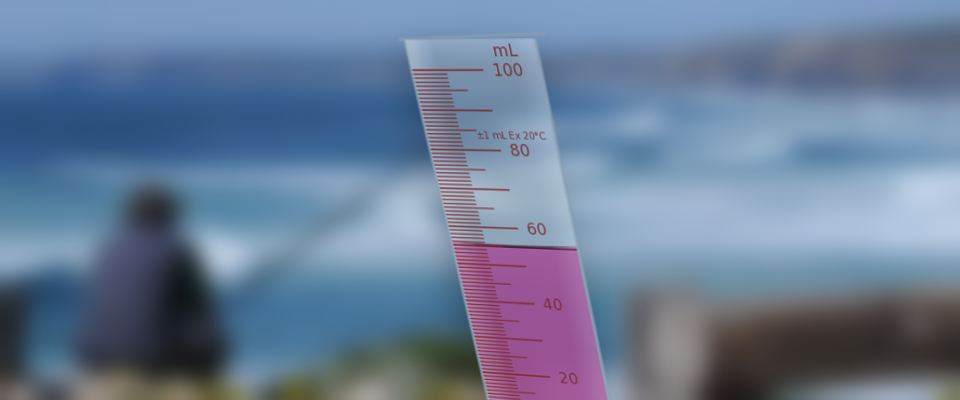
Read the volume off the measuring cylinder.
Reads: 55 mL
